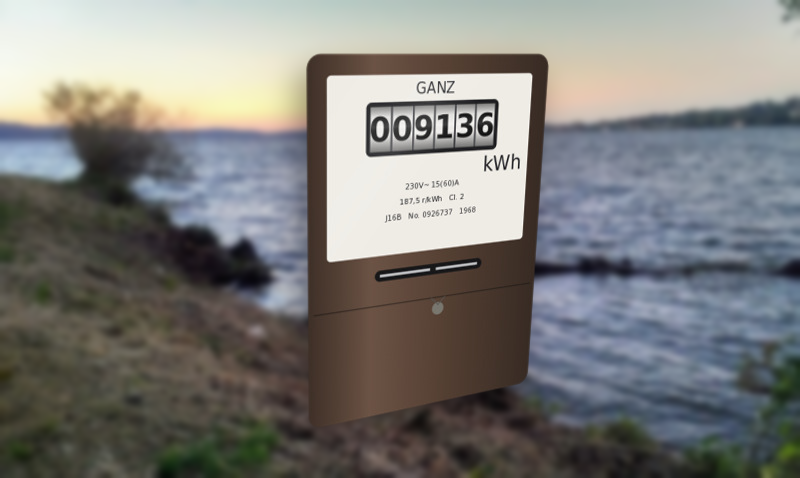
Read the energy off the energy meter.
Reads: 9136 kWh
